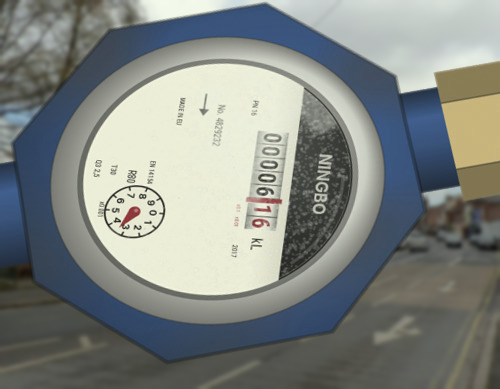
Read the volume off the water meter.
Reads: 6.163 kL
